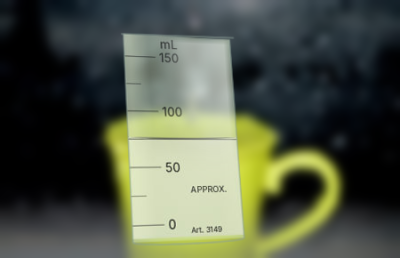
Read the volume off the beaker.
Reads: 75 mL
